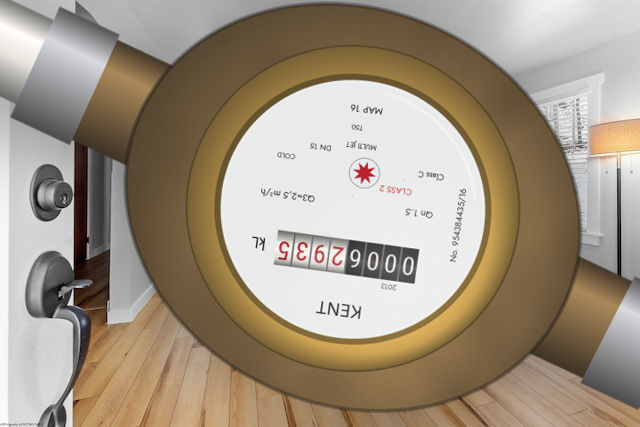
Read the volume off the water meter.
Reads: 6.2935 kL
